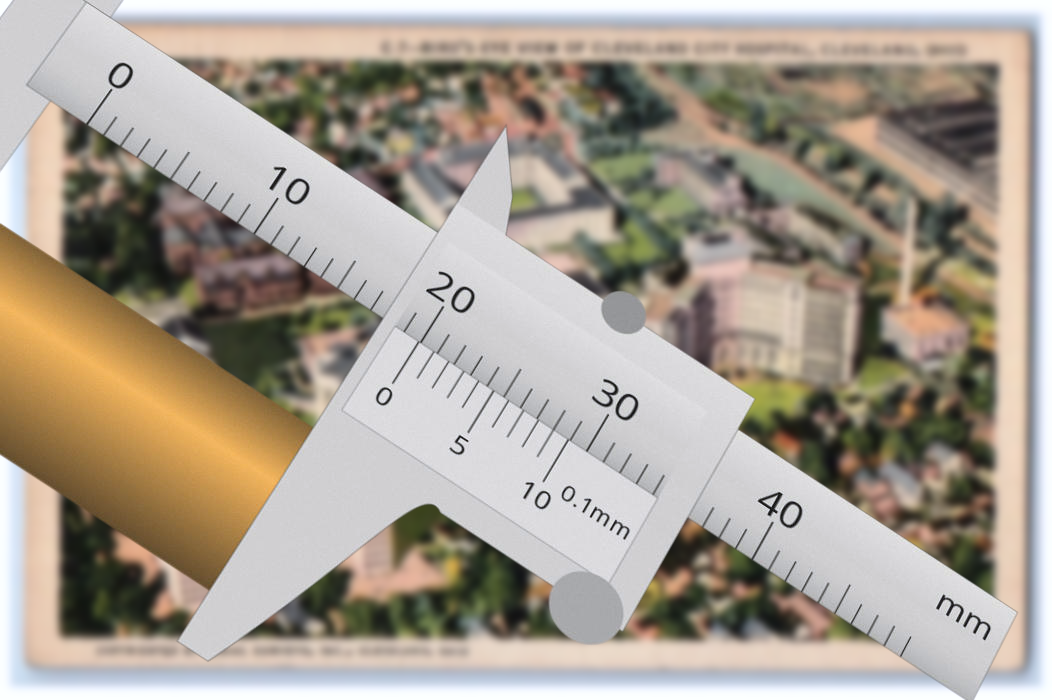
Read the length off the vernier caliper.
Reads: 19.9 mm
